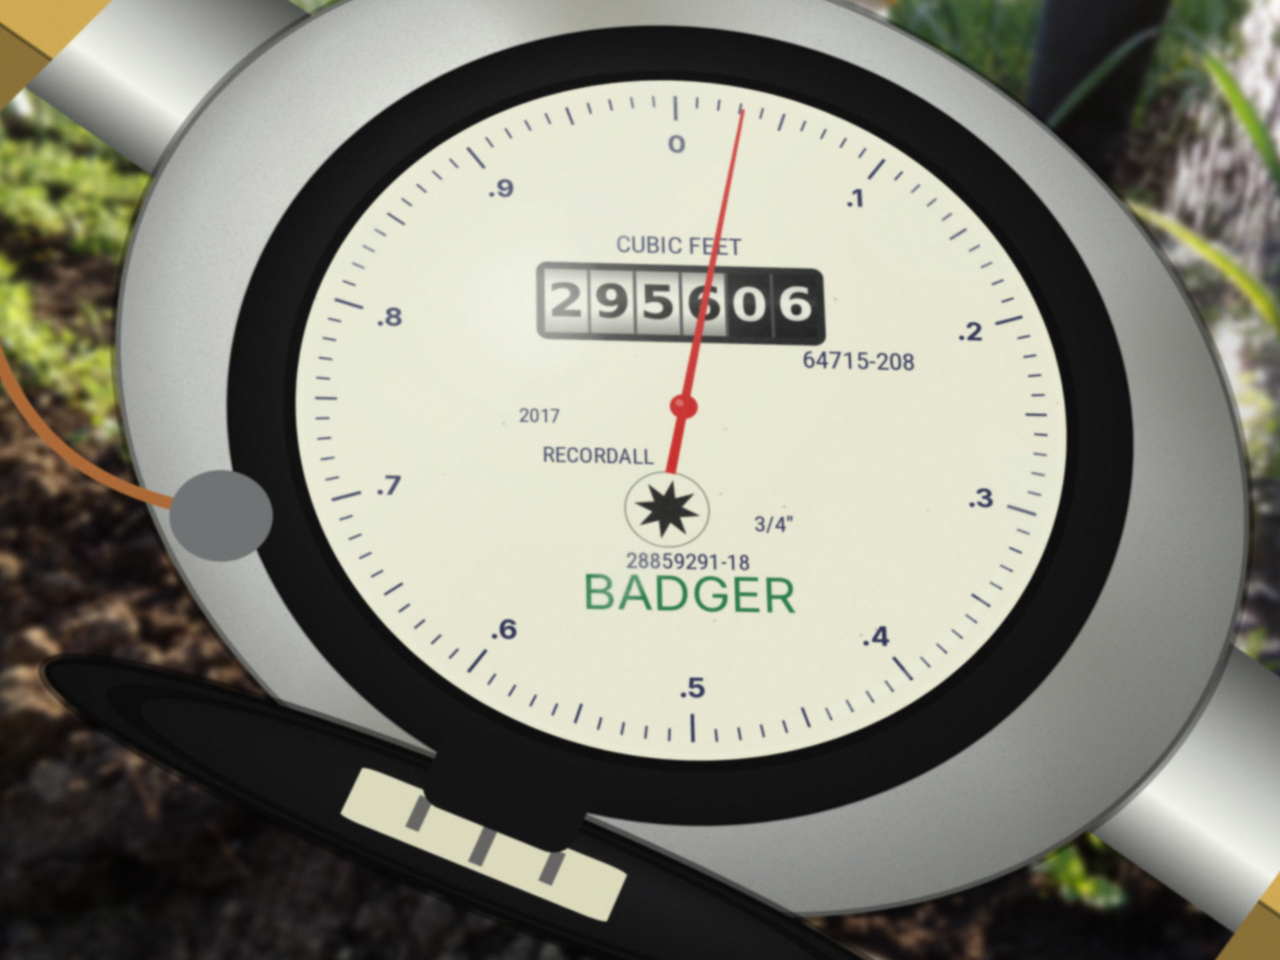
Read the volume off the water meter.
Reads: 295606.03 ft³
